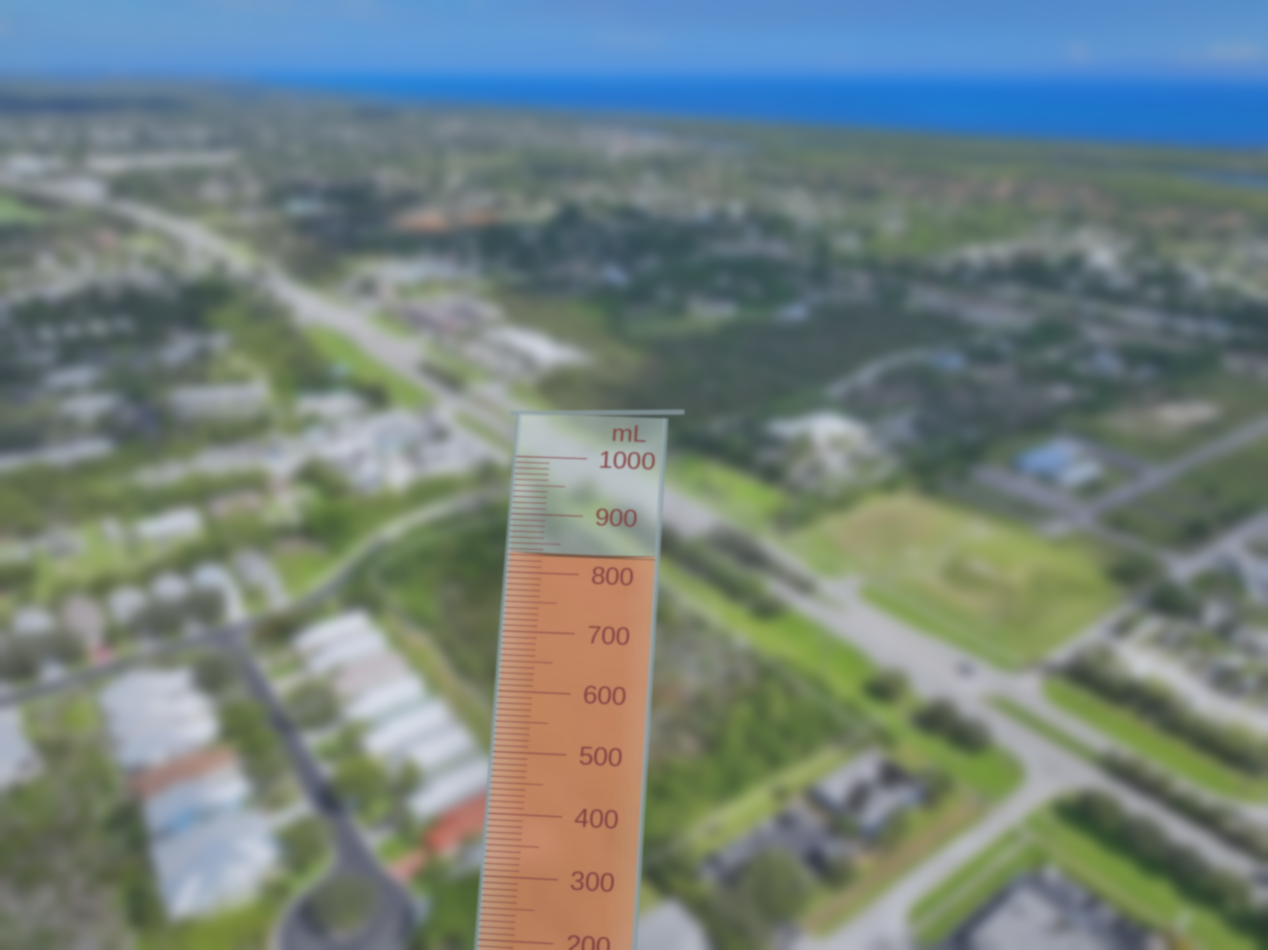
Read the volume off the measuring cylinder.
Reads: 830 mL
